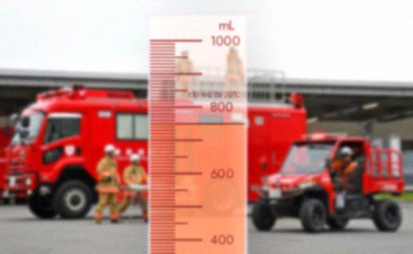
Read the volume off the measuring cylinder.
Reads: 750 mL
